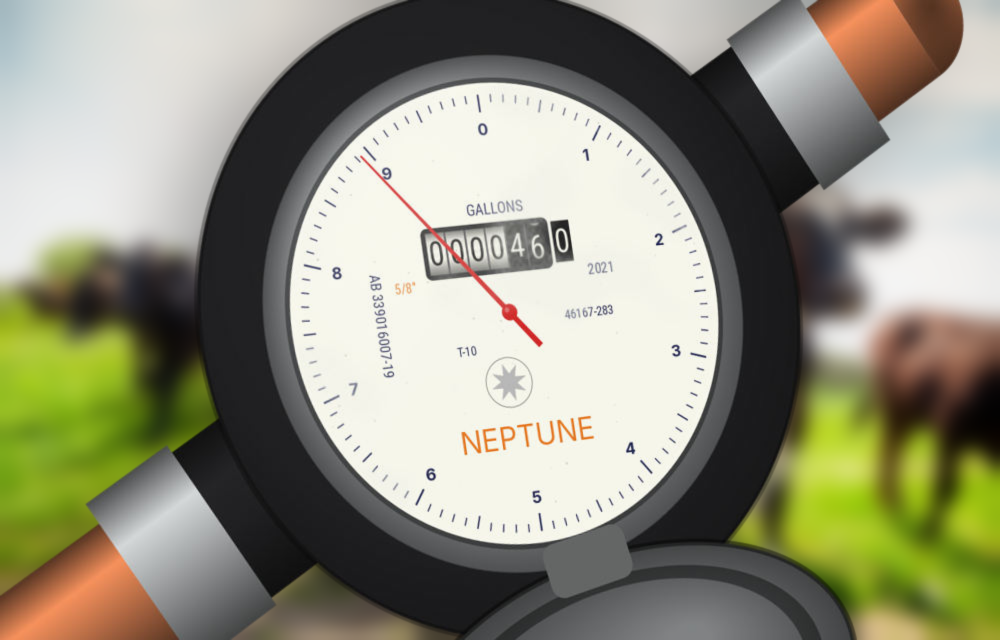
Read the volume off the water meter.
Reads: 458.9 gal
